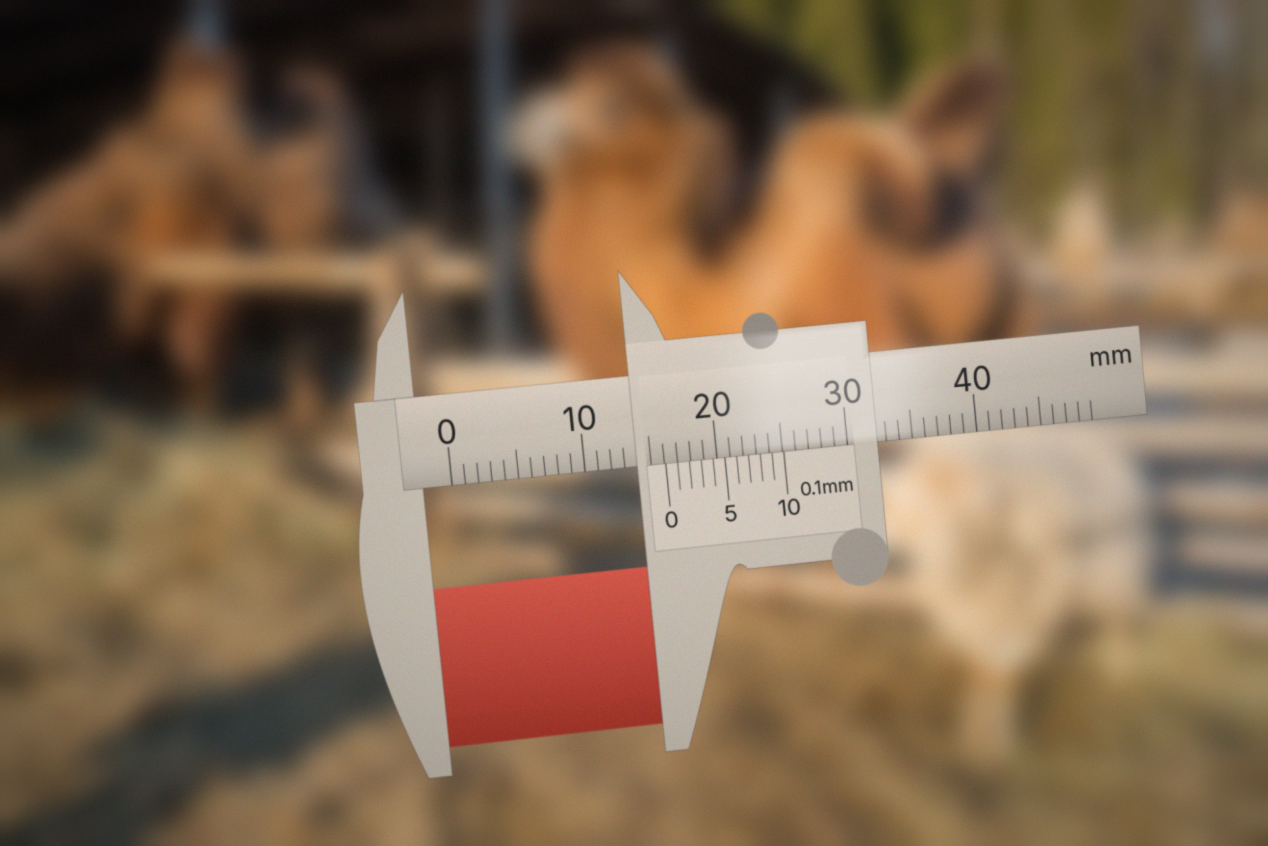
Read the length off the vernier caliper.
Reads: 16.1 mm
